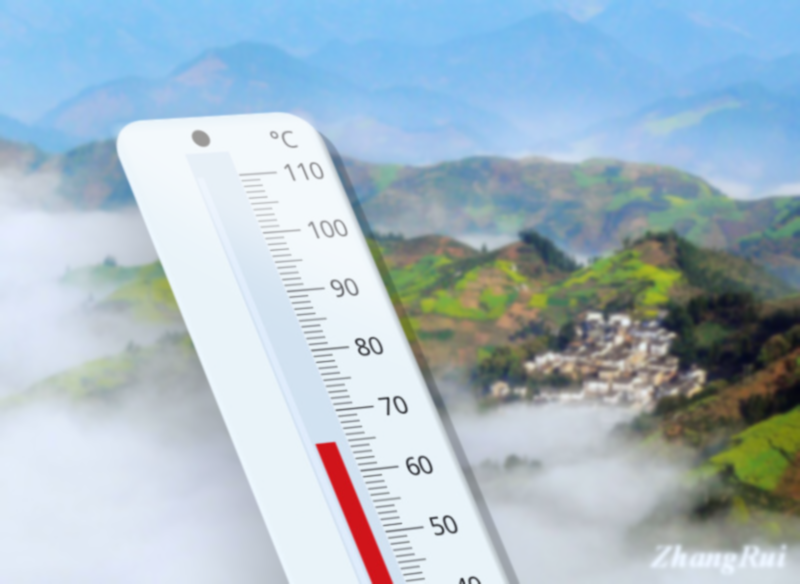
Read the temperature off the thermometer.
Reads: 65 °C
